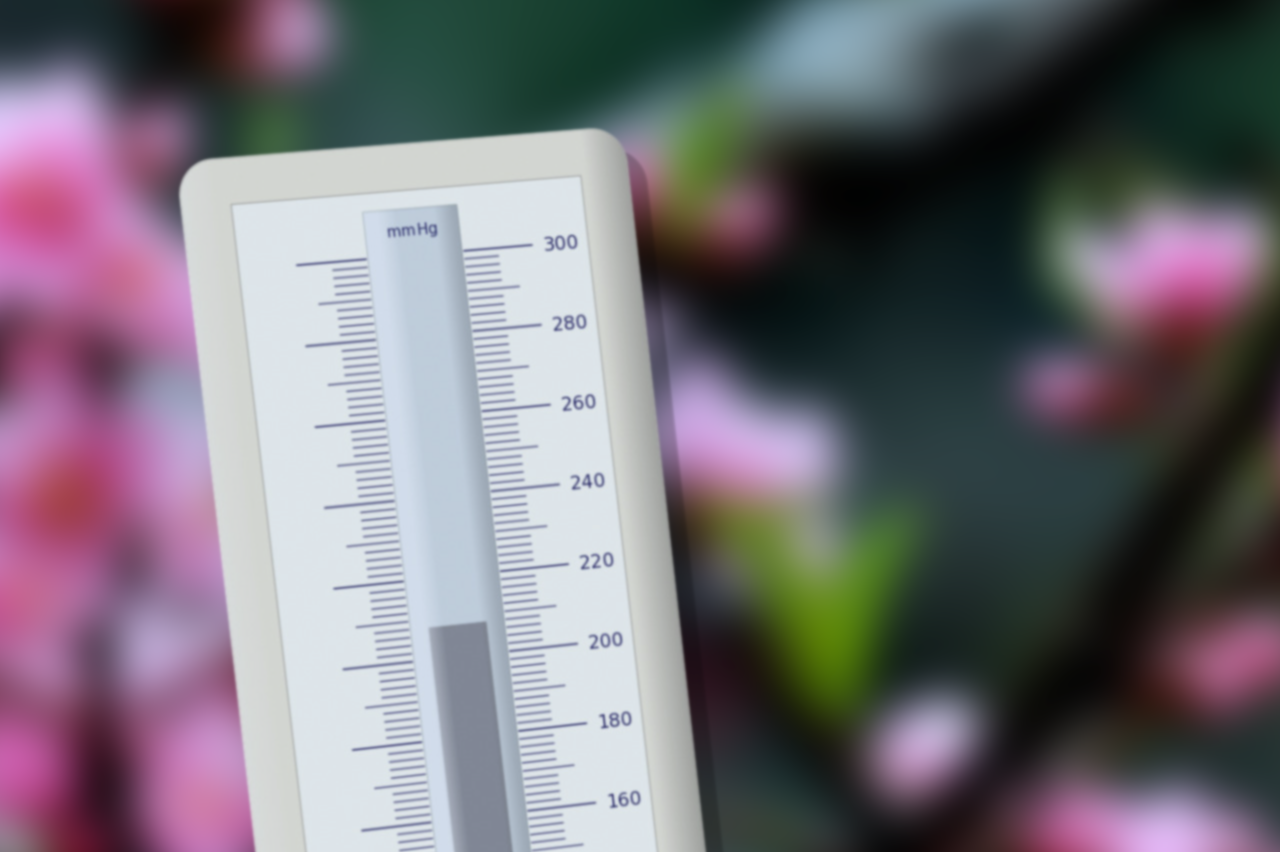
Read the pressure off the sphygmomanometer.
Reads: 208 mmHg
